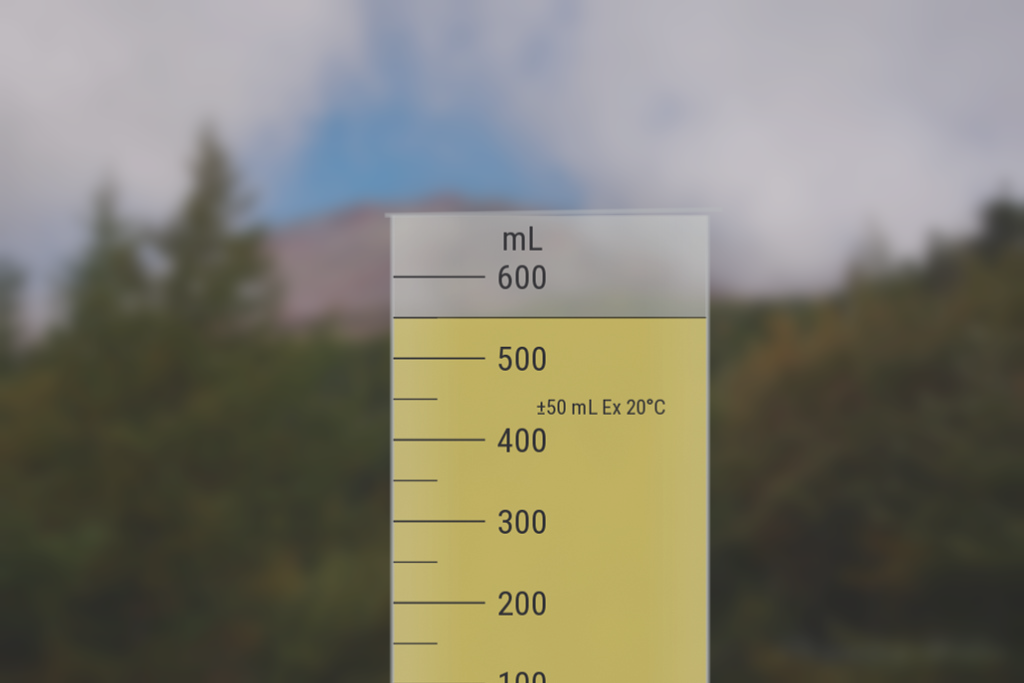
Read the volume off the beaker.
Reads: 550 mL
